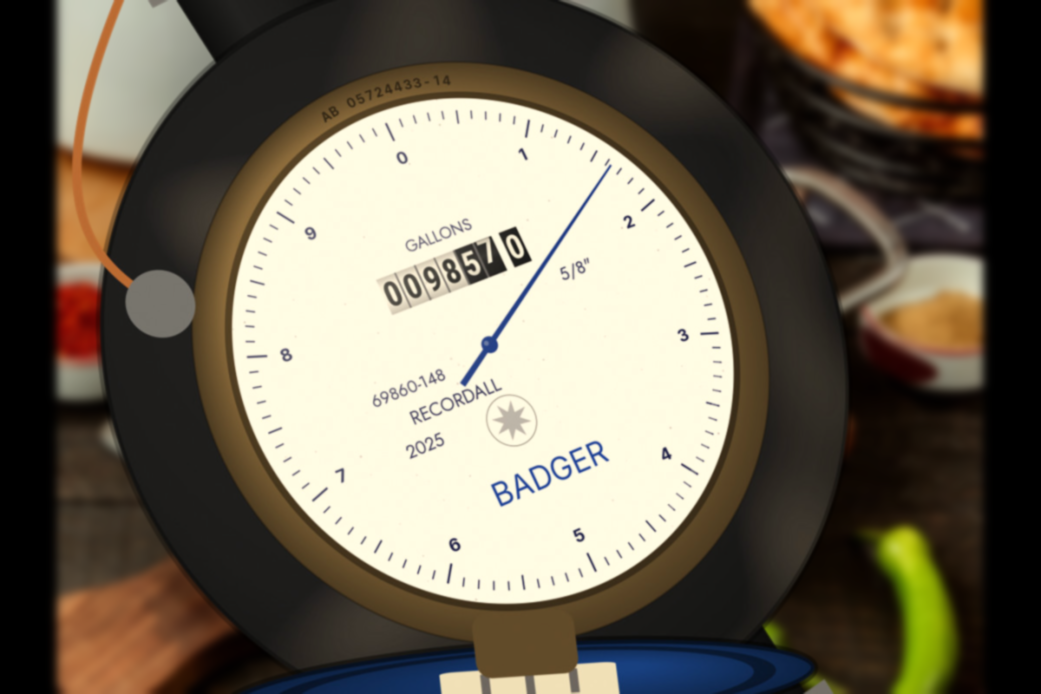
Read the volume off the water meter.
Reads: 98571.6 gal
